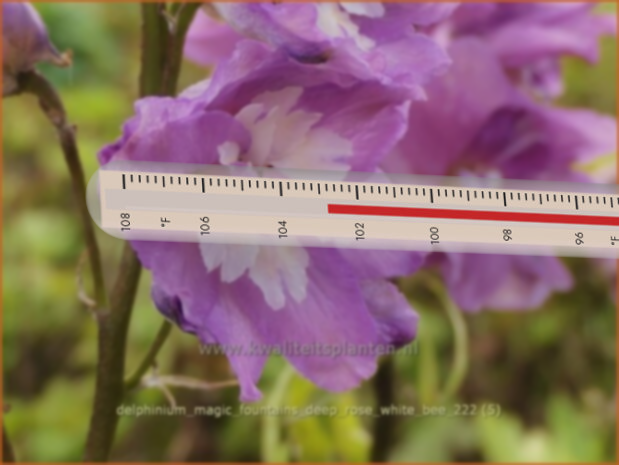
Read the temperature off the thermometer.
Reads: 102.8 °F
